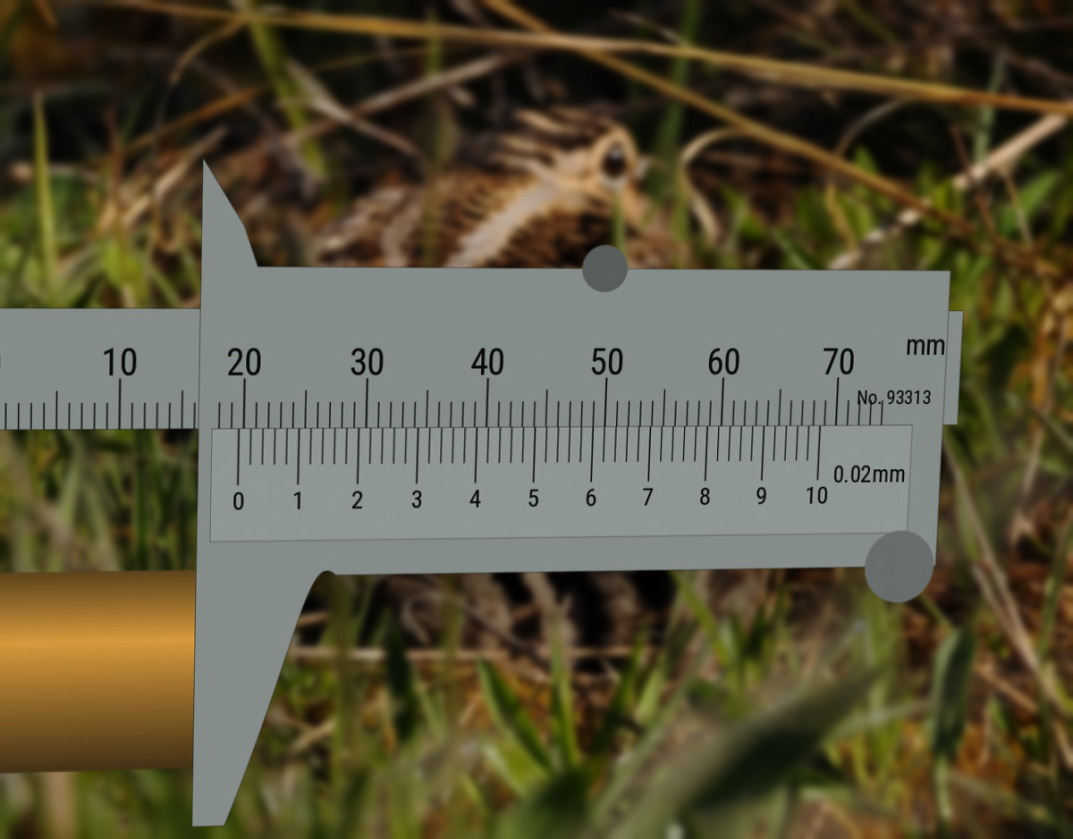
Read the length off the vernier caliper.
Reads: 19.6 mm
